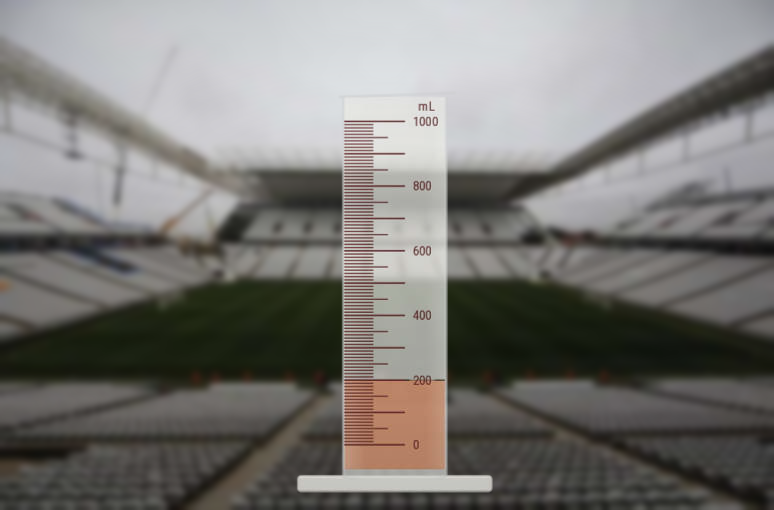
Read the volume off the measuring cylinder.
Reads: 200 mL
